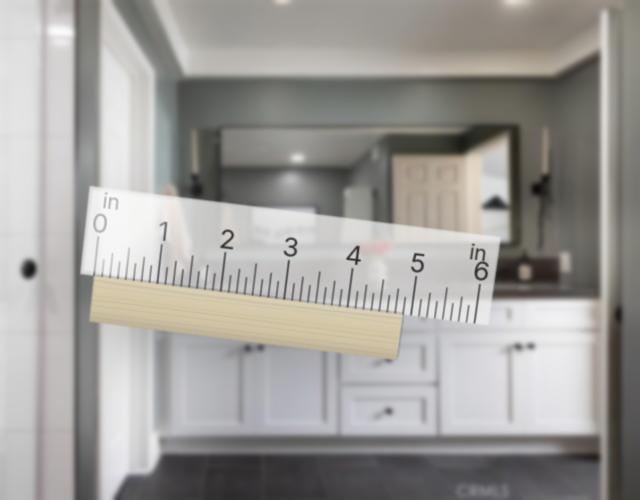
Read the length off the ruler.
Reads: 4.875 in
